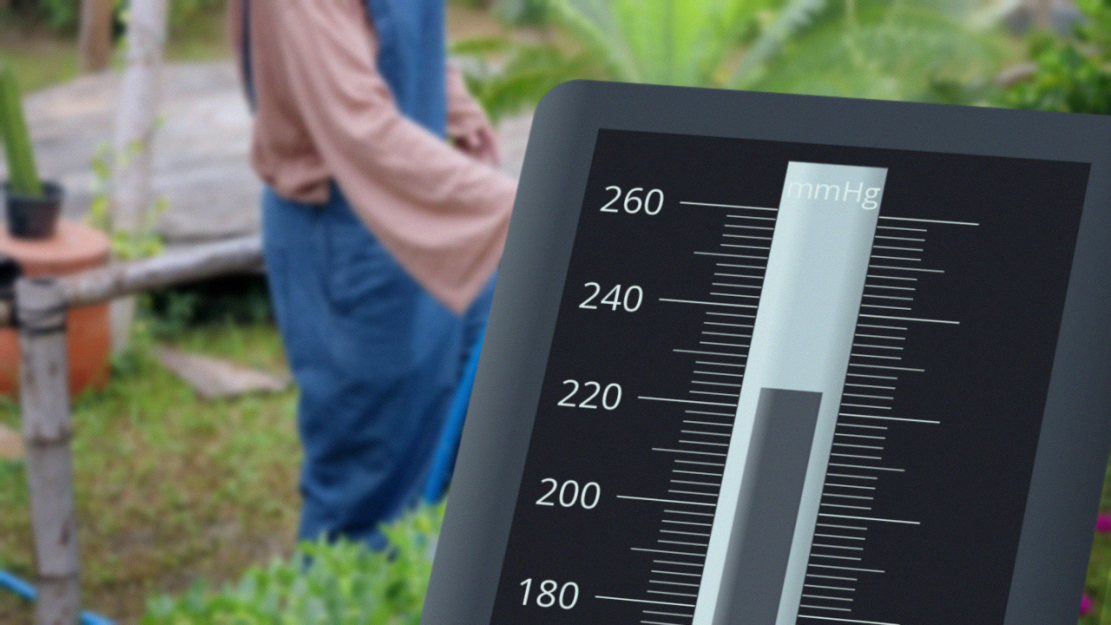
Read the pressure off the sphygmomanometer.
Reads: 224 mmHg
